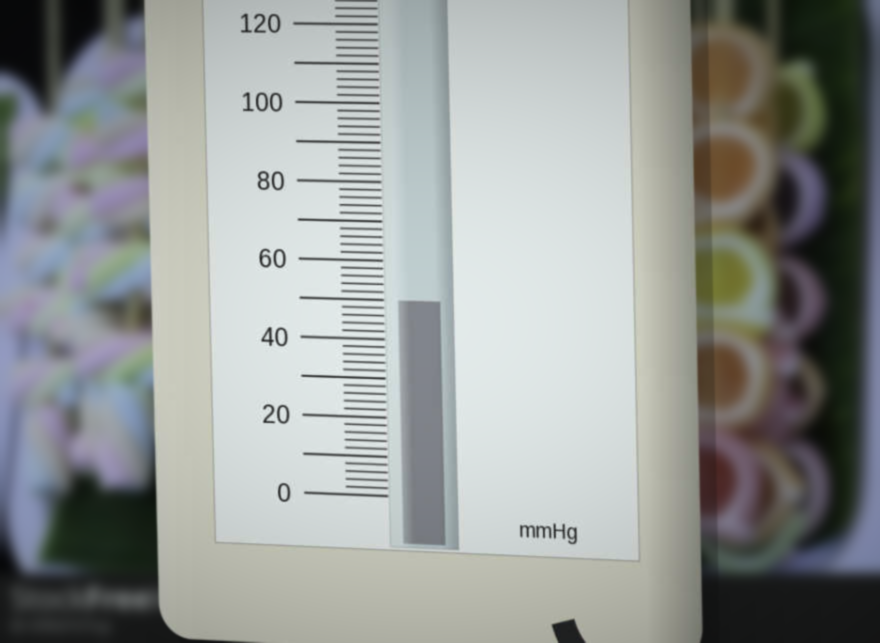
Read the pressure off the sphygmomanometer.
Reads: 50 mmHg
